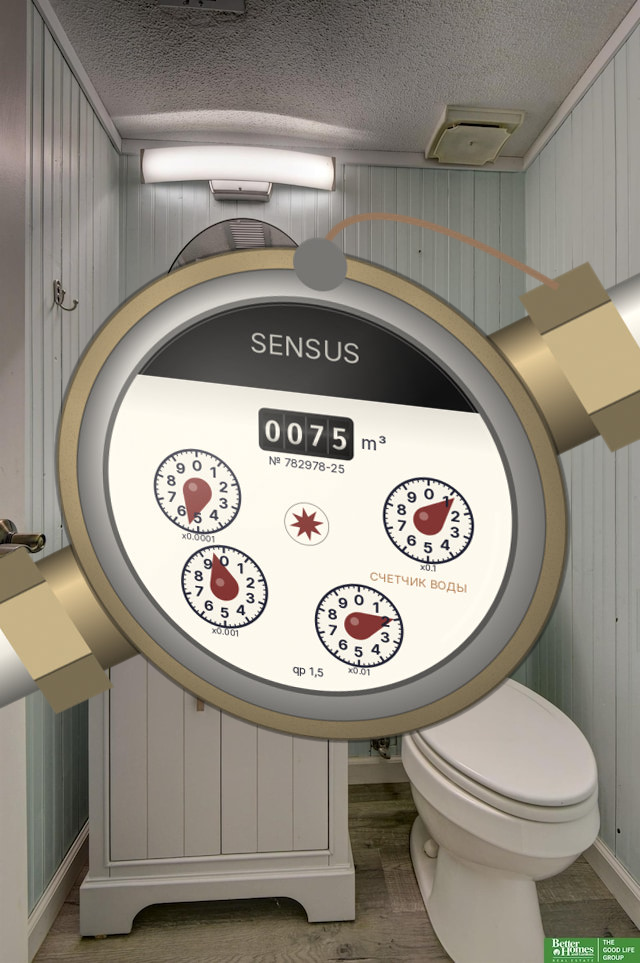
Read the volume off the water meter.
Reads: 75.1195 m³
